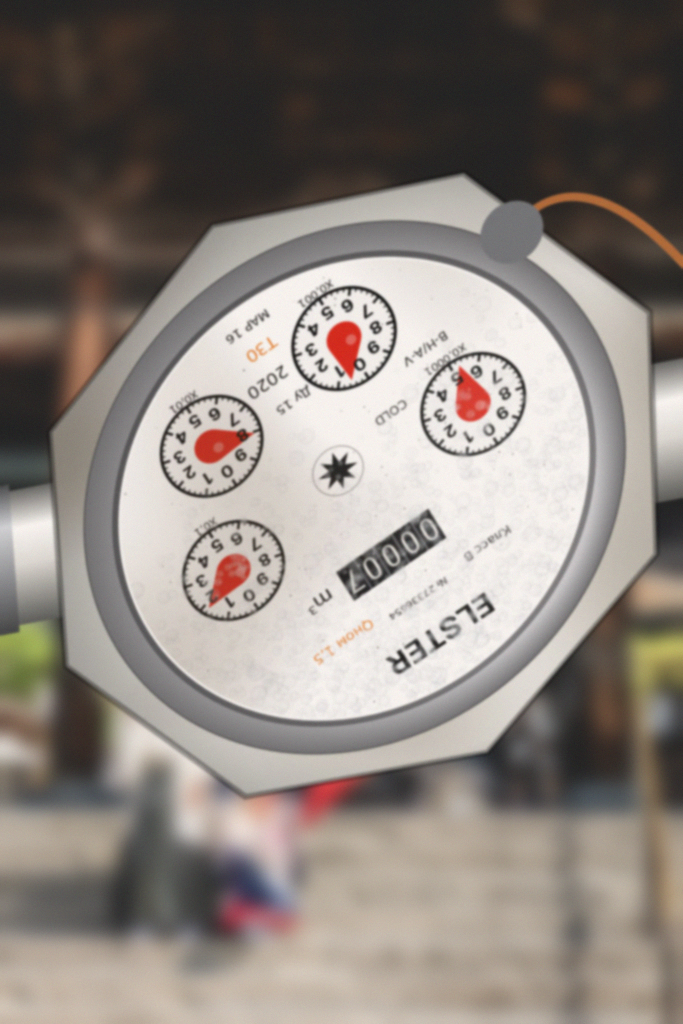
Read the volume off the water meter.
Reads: 7.1805 m³
